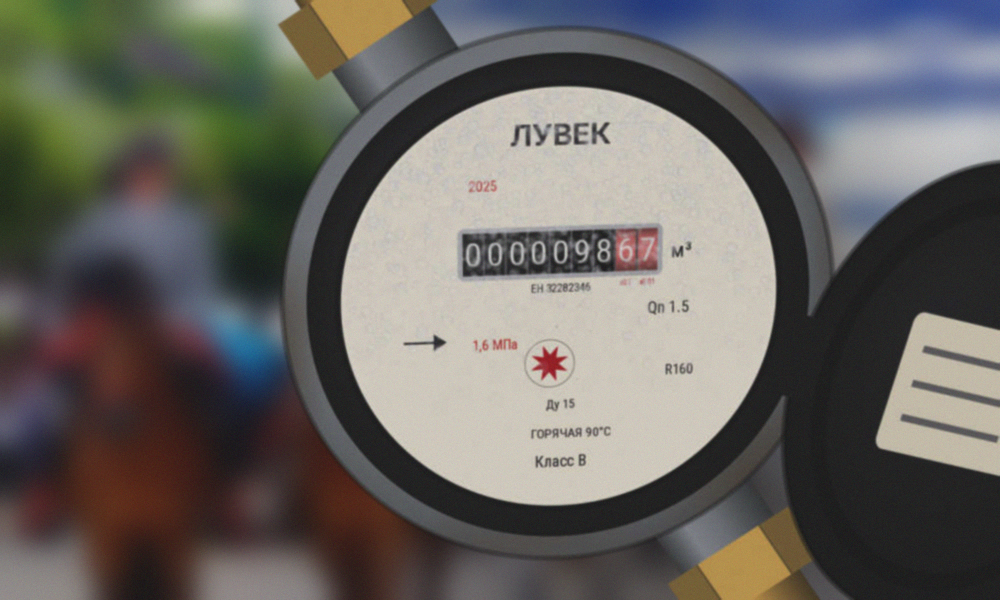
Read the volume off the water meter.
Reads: 98.67 m³
